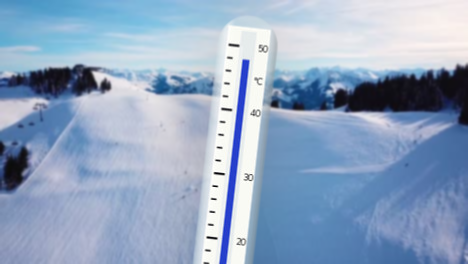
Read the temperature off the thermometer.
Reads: 48 °C
